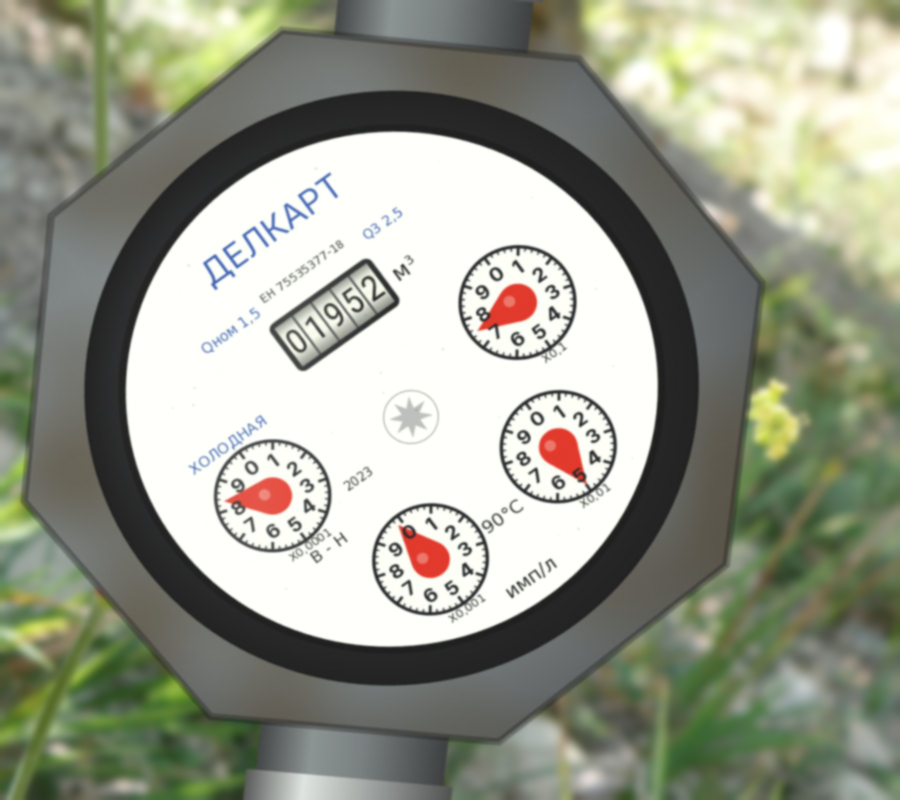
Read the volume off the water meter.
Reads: 1952.7498 m³
